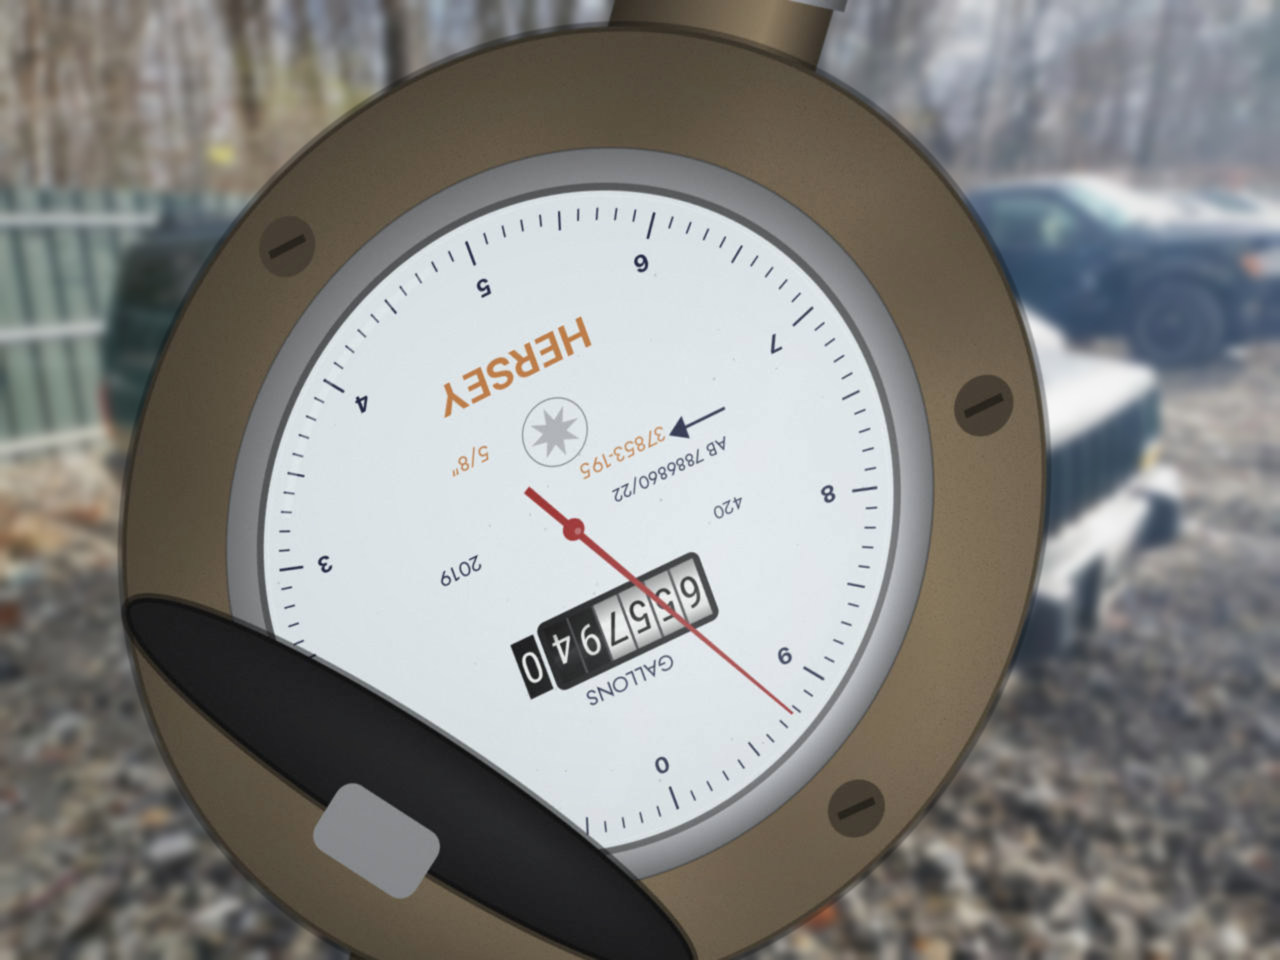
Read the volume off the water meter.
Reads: 6557939.2 gal
